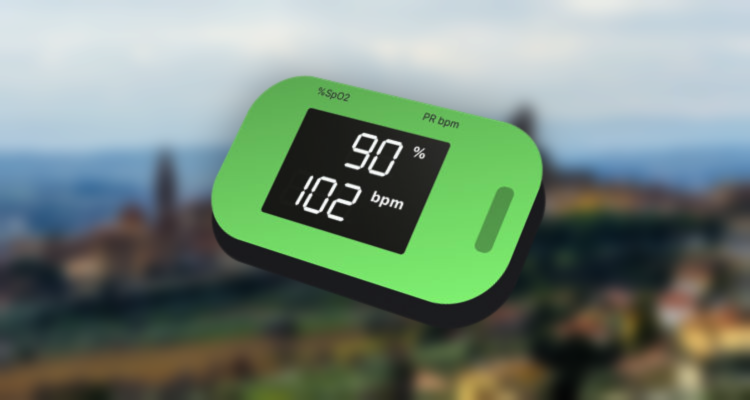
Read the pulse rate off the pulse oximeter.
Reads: 102 bpm
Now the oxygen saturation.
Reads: 90 %
